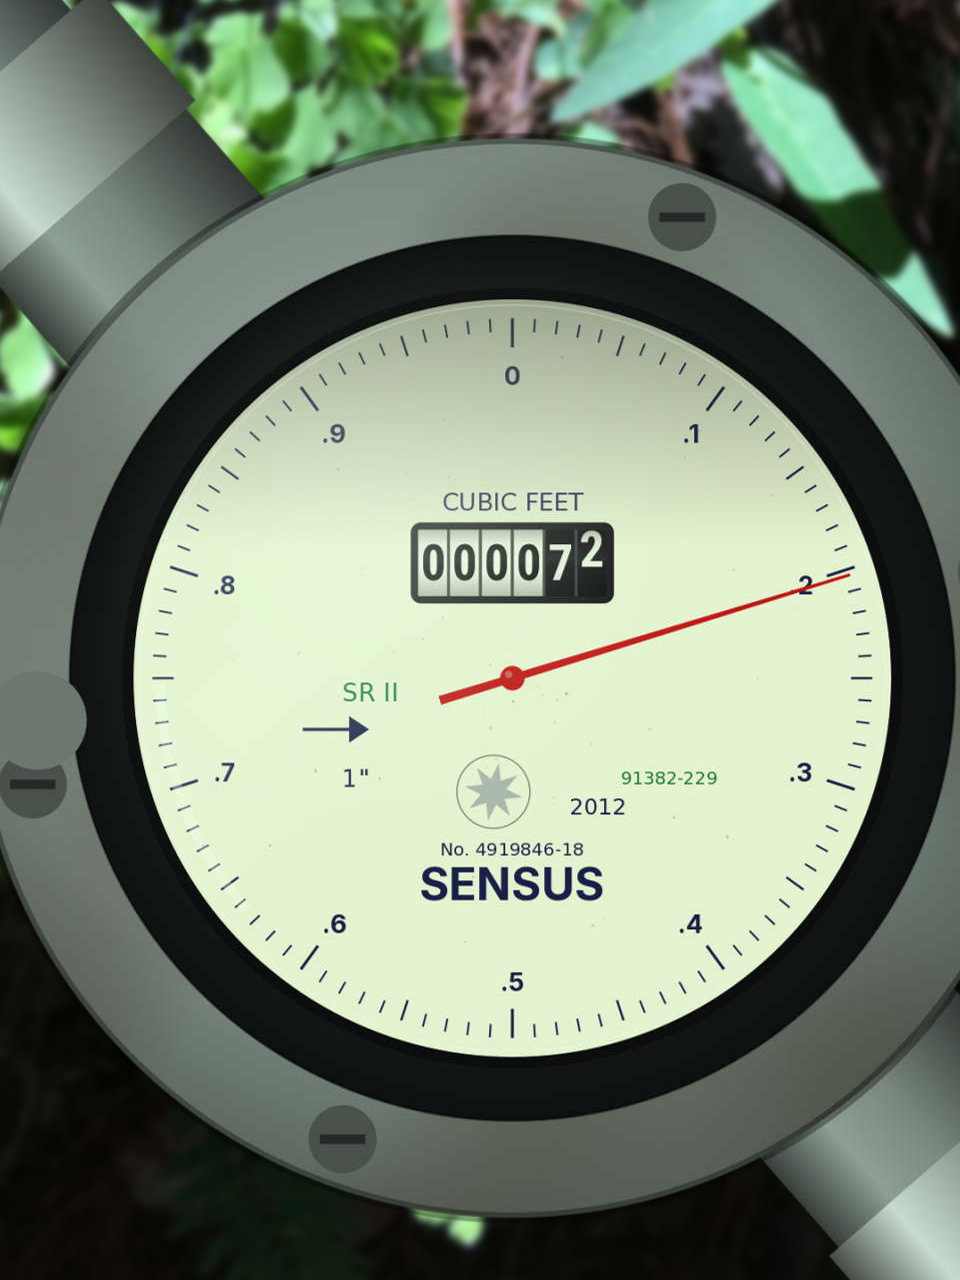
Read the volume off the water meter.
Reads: 72.20 ft³
